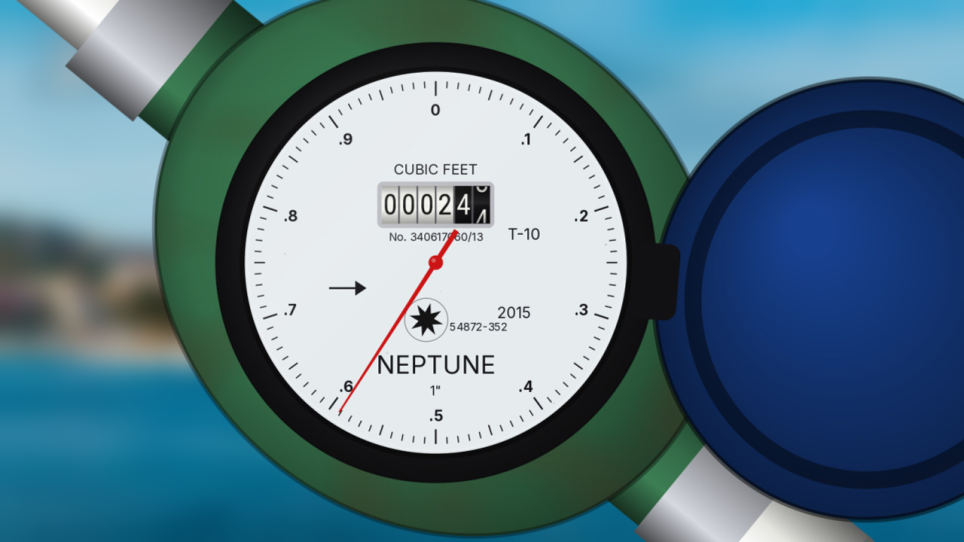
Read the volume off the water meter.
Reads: 243.59 ft³
